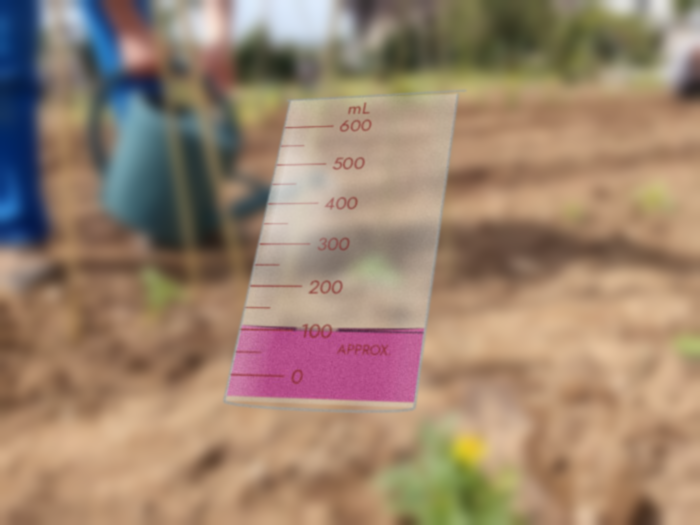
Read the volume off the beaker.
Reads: 100 mL
